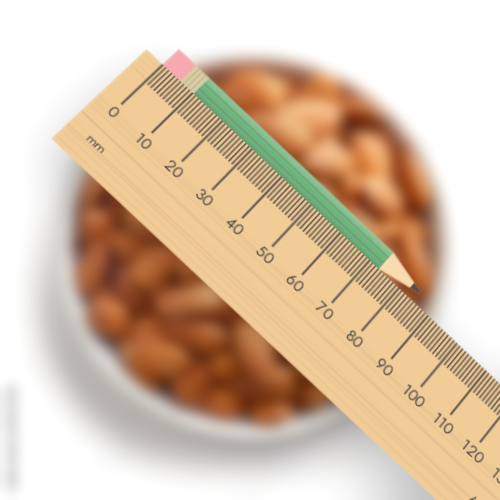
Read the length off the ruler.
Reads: 85 mm
